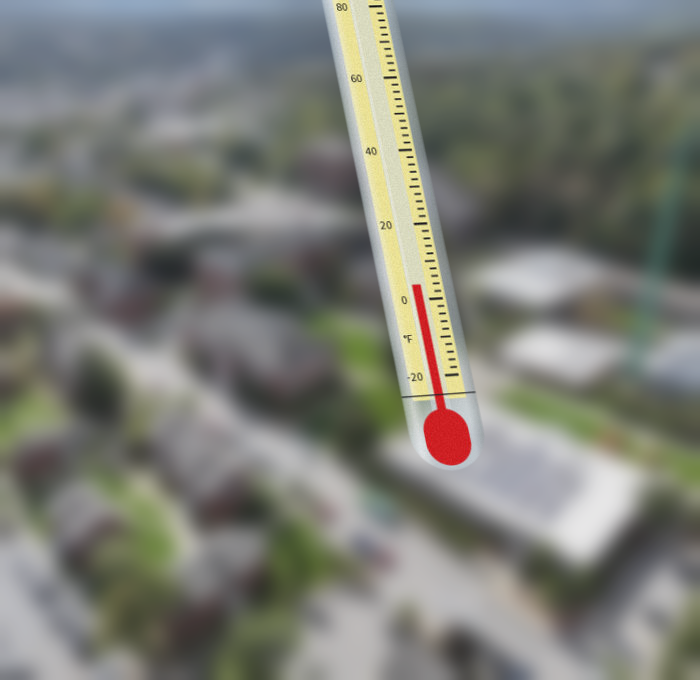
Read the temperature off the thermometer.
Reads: 4 °F
